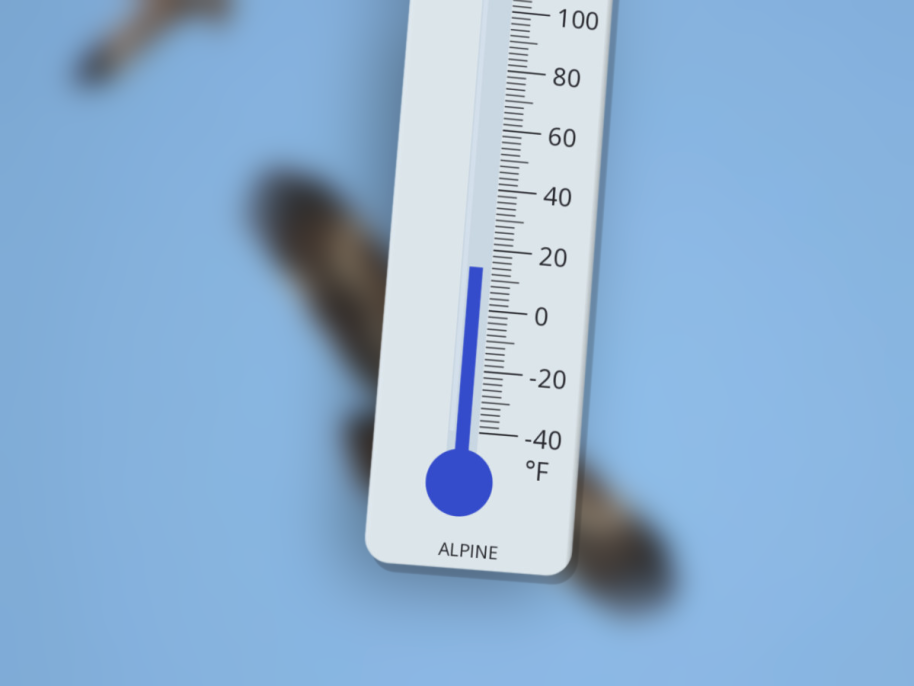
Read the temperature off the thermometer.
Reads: 14 °F
